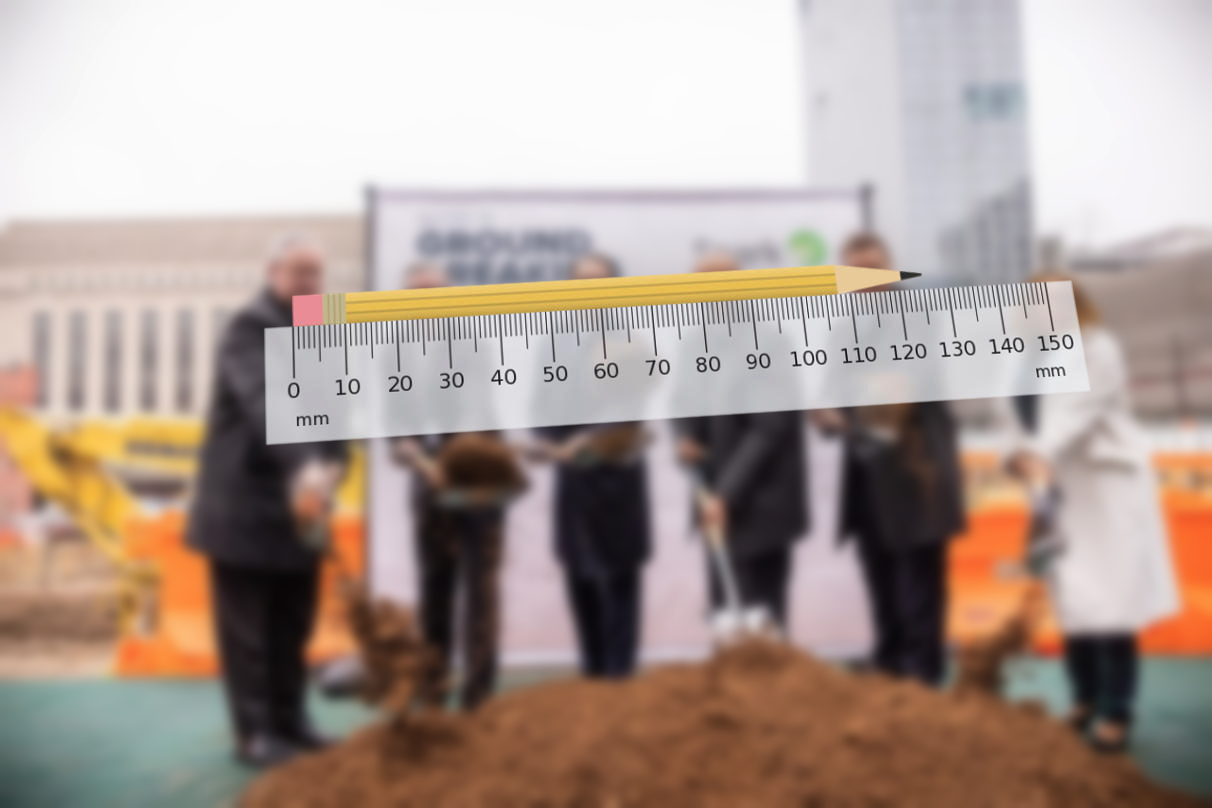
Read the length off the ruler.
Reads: 125 mm
